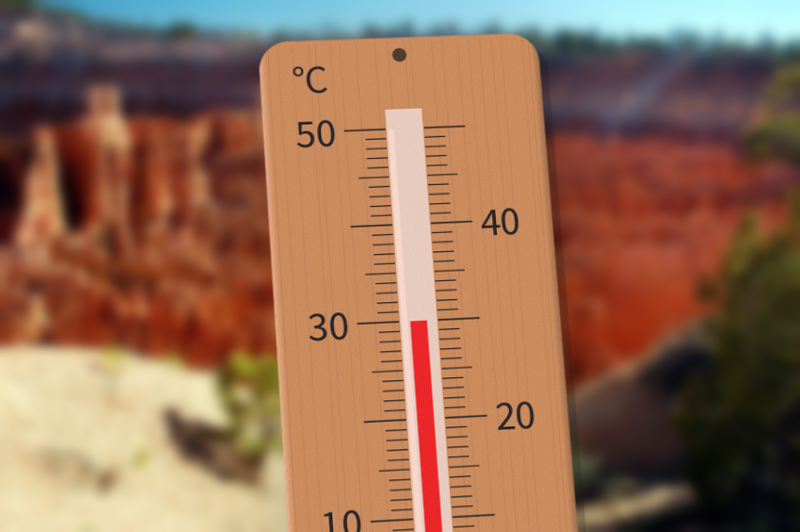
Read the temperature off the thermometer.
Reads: 30 °C
